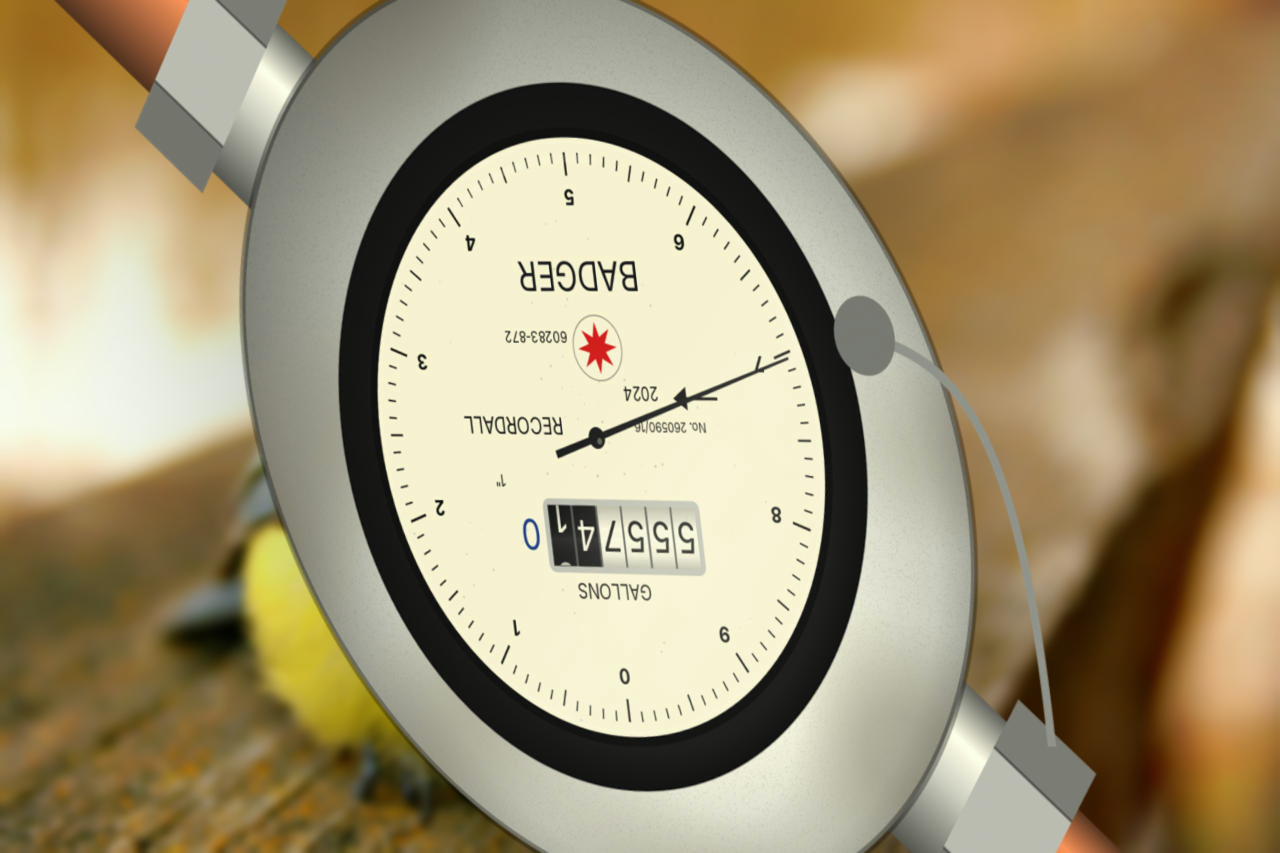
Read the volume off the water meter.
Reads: 5557407.0 gal
